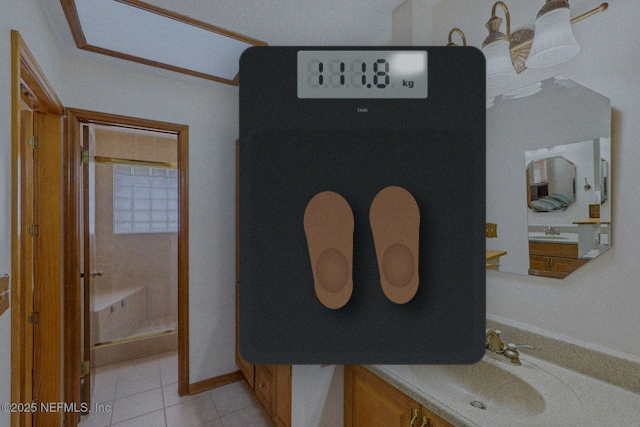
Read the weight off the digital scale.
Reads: 111.8 kg
